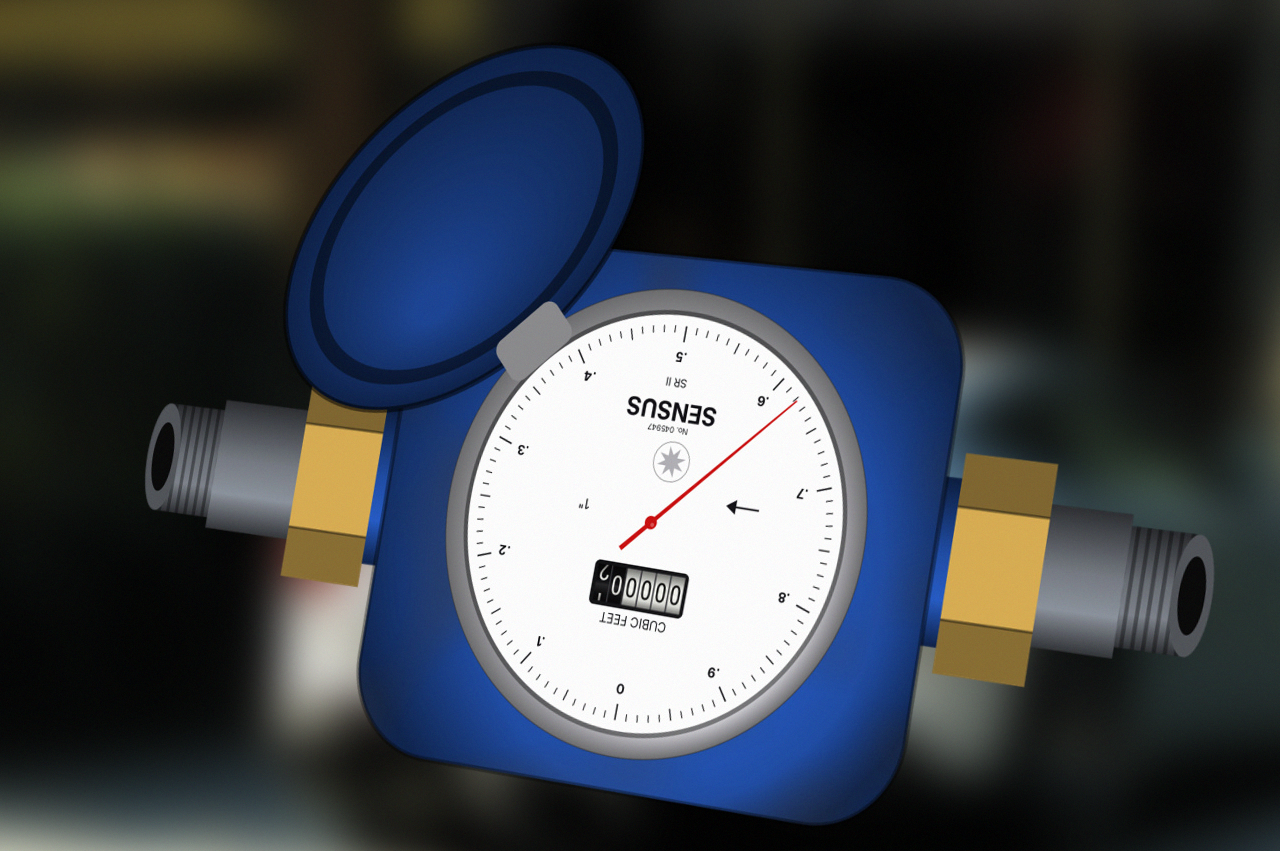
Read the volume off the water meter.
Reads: 1.62 ft³
